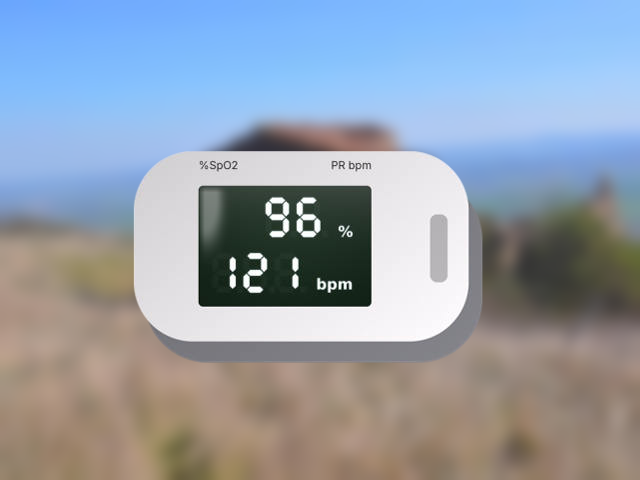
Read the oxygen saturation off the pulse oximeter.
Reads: 96 %
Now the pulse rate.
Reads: 121 bpm
